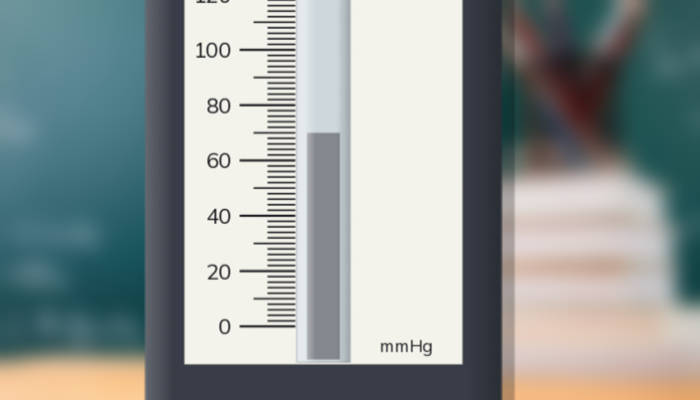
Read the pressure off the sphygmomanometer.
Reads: 70 mmHg
